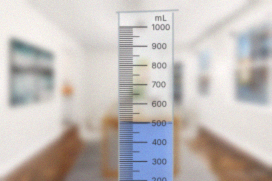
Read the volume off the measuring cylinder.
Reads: 500 mL
